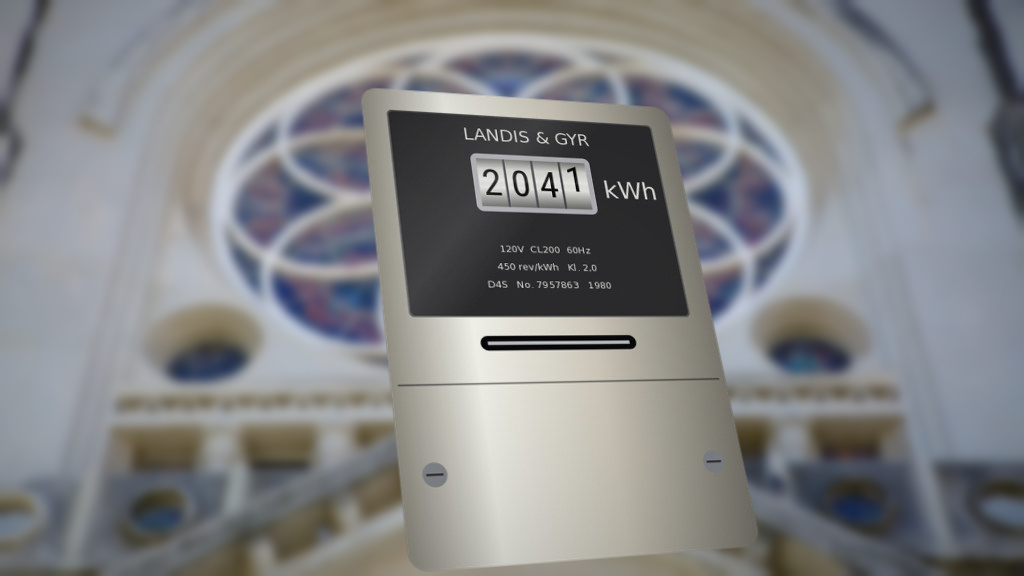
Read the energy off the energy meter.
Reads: 2041 kWh
